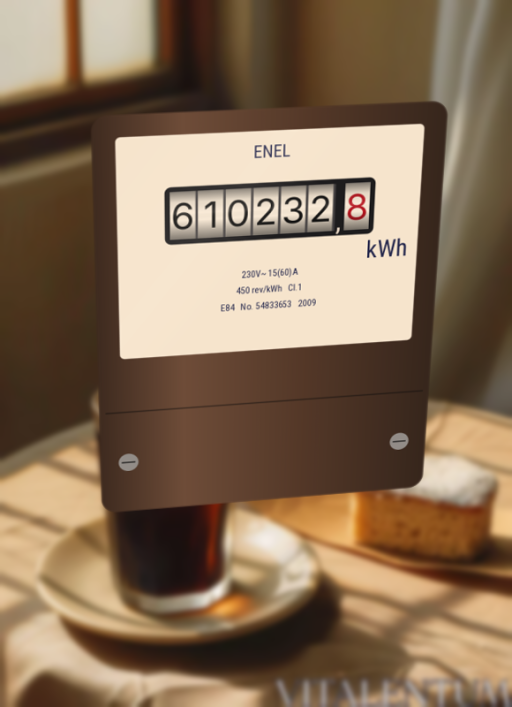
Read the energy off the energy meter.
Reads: 610232.8 kWh
